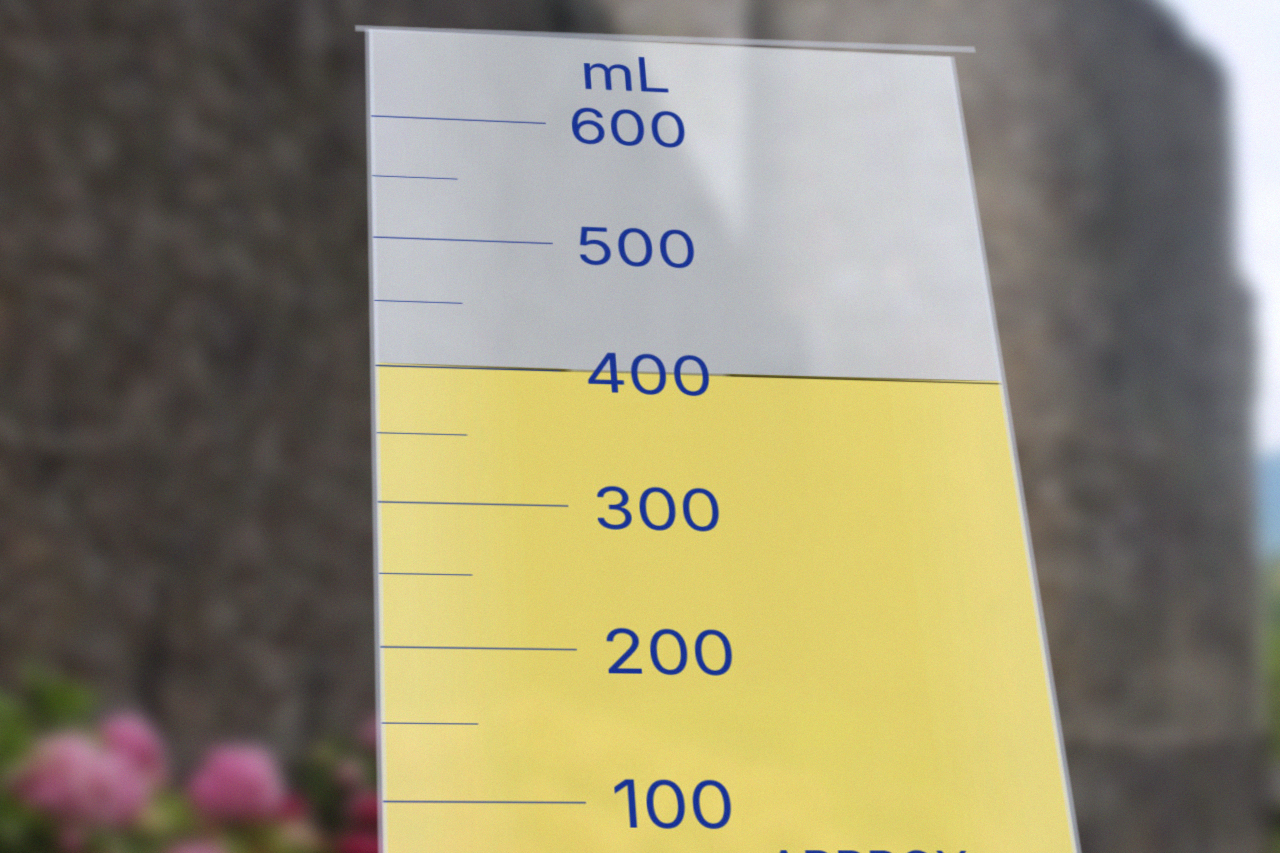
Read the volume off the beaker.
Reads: 400 mL
